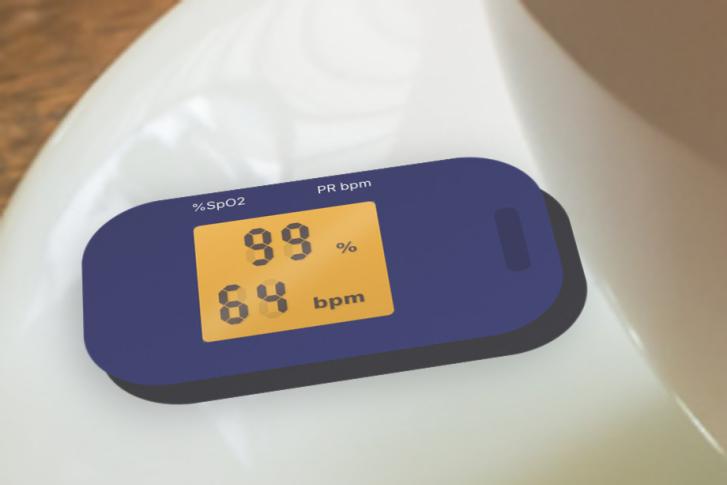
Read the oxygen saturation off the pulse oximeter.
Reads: 99 %
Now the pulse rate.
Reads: 64 bpm
